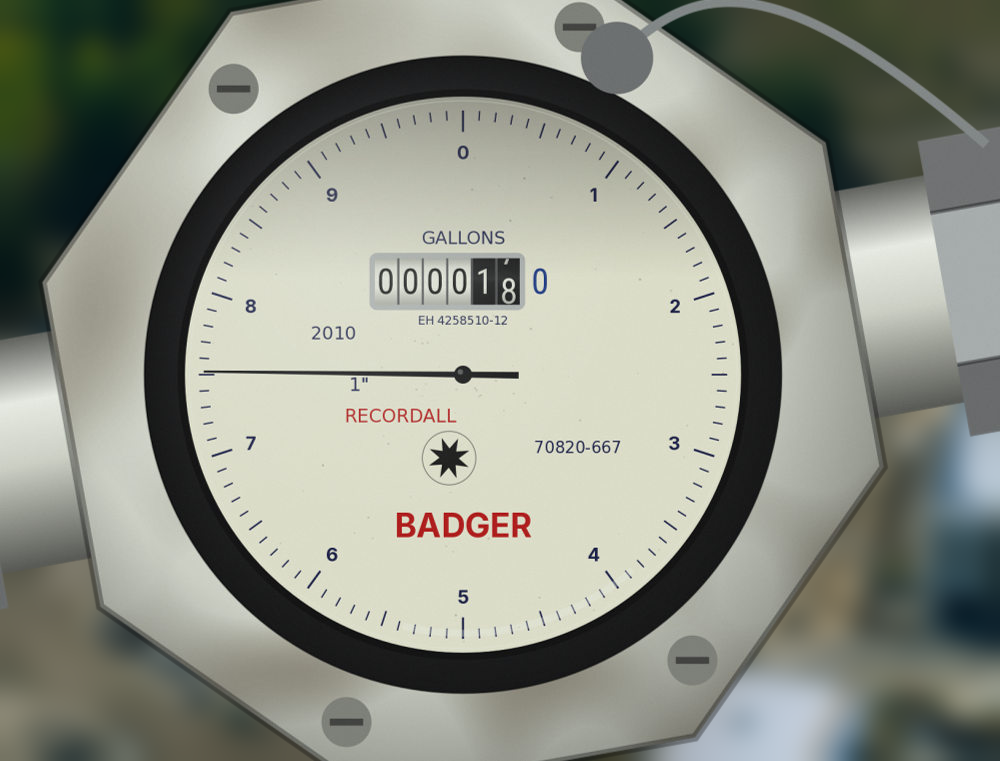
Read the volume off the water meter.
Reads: 177.5 gal
